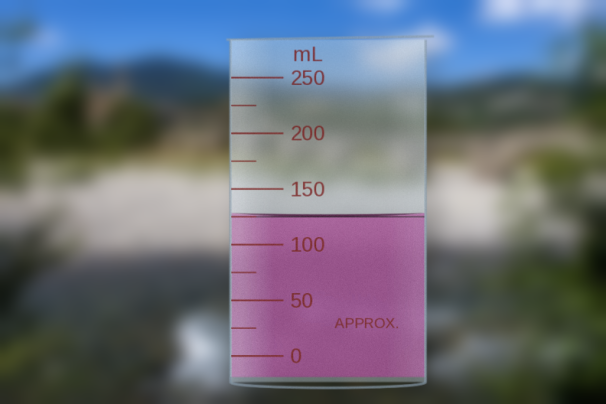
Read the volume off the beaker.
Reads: 125 mL
